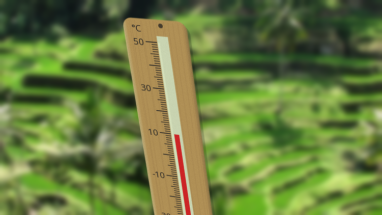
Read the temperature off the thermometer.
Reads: 10 °C
